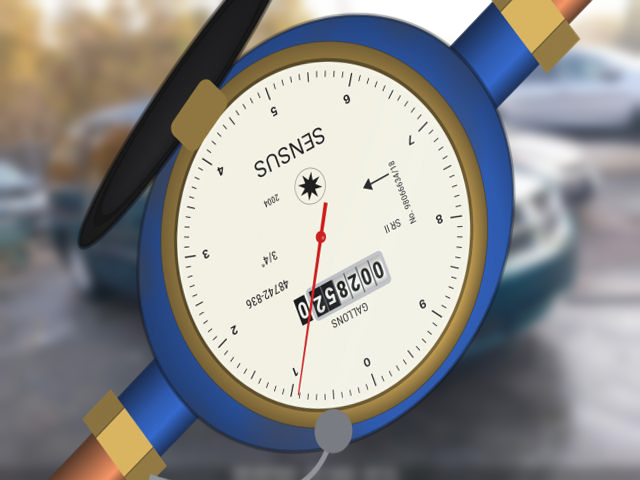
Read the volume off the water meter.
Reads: 28520.9 gal
